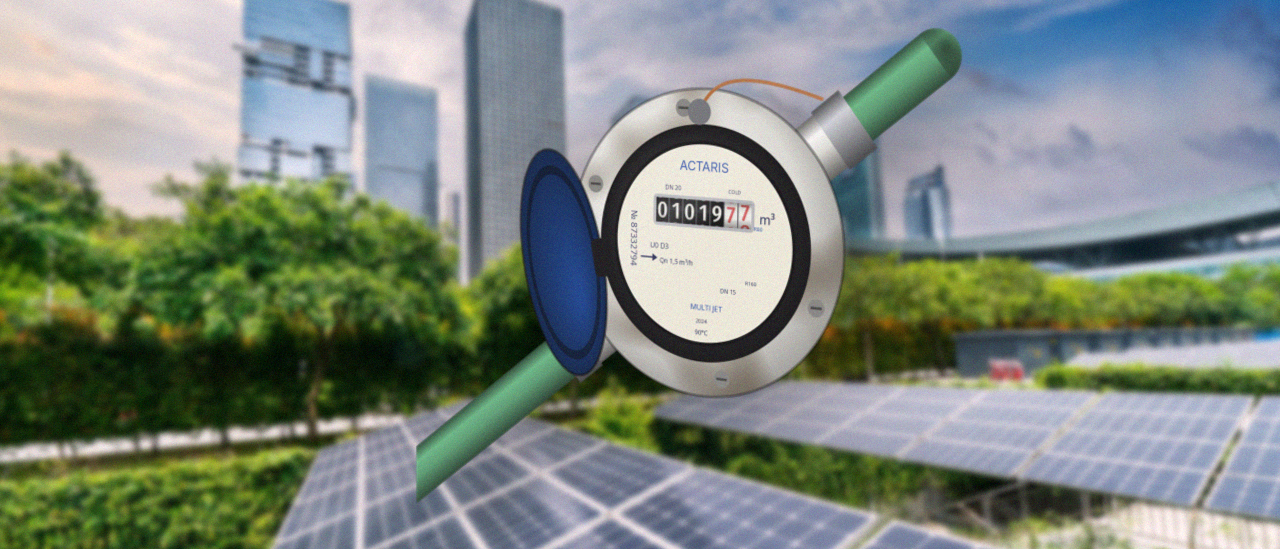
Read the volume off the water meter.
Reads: 1019.77 m³
